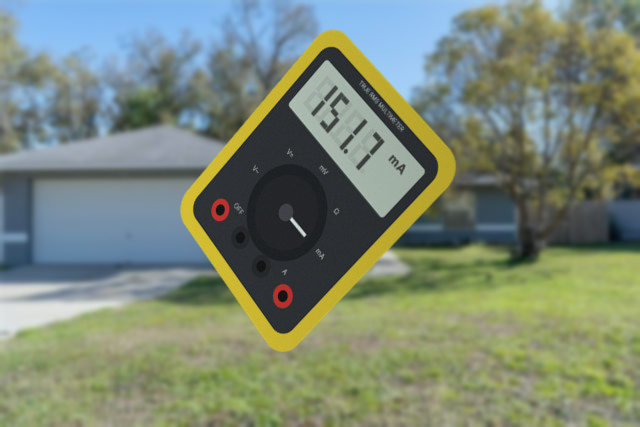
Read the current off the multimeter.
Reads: 151.7 mA
